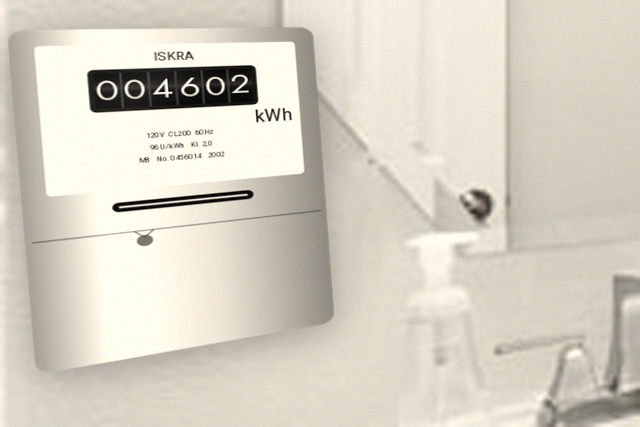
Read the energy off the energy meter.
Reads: 4602 kWh
